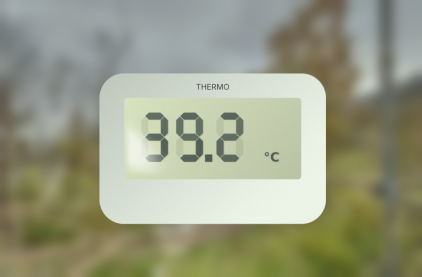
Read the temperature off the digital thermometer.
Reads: 39.2 °C
